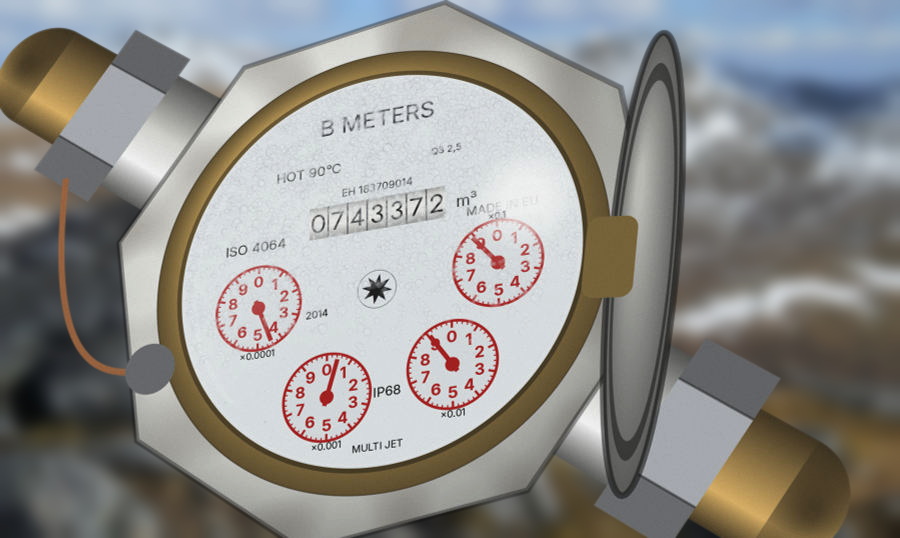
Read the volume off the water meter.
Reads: 743372.8904 m³
